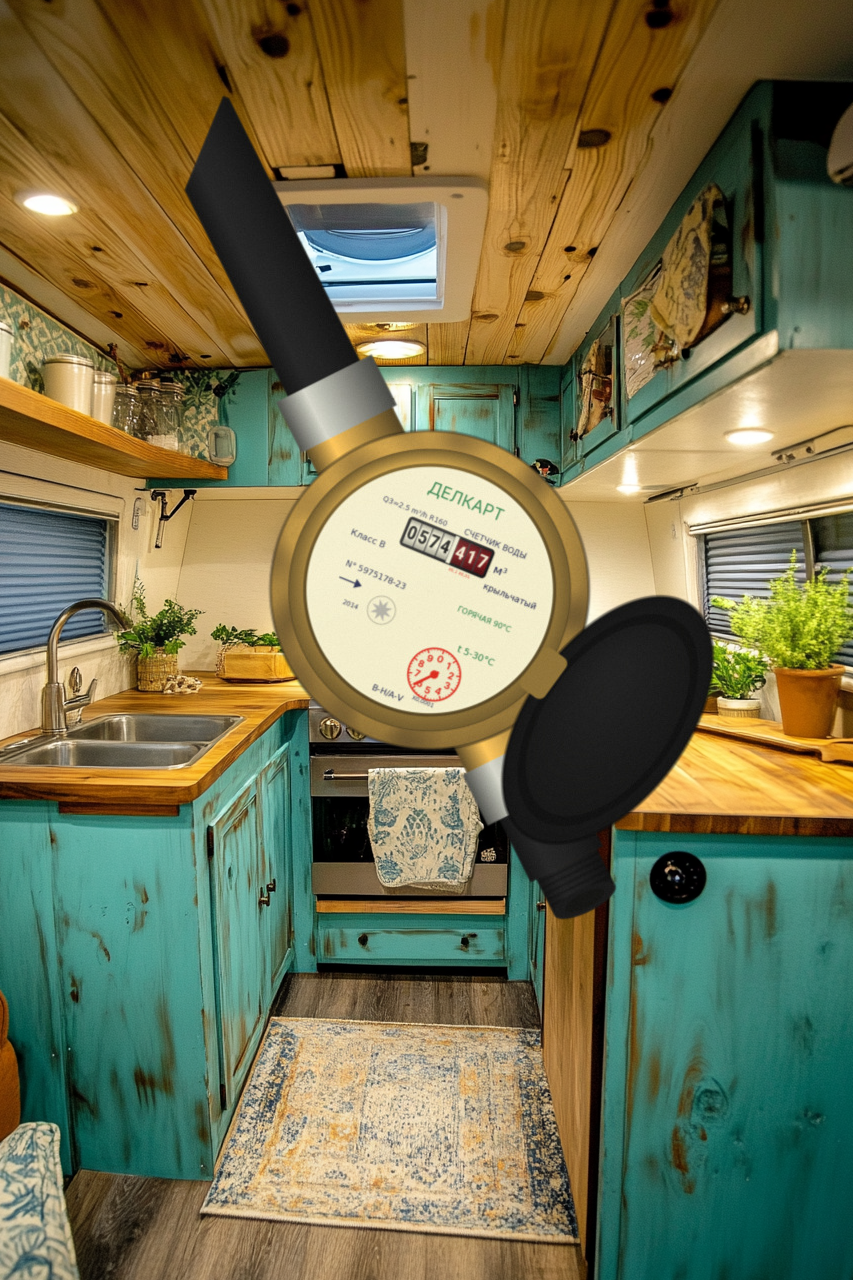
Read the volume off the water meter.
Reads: 574.4176 m³
